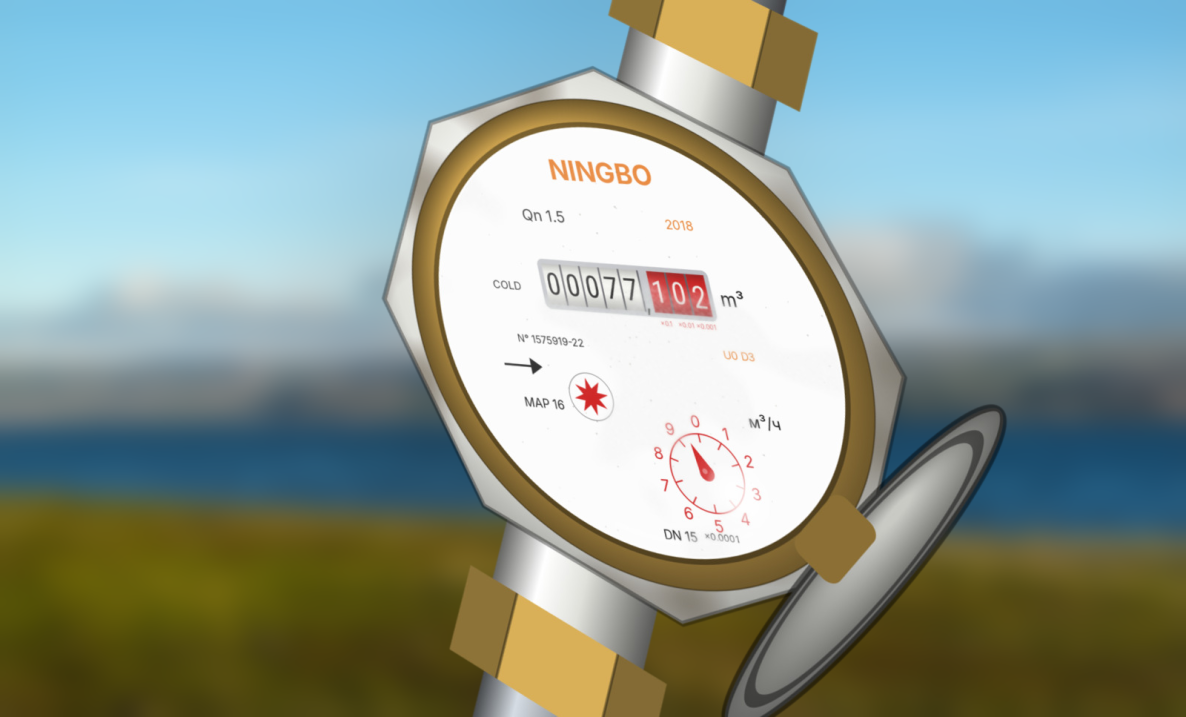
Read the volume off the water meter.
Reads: 77.1019 m³
